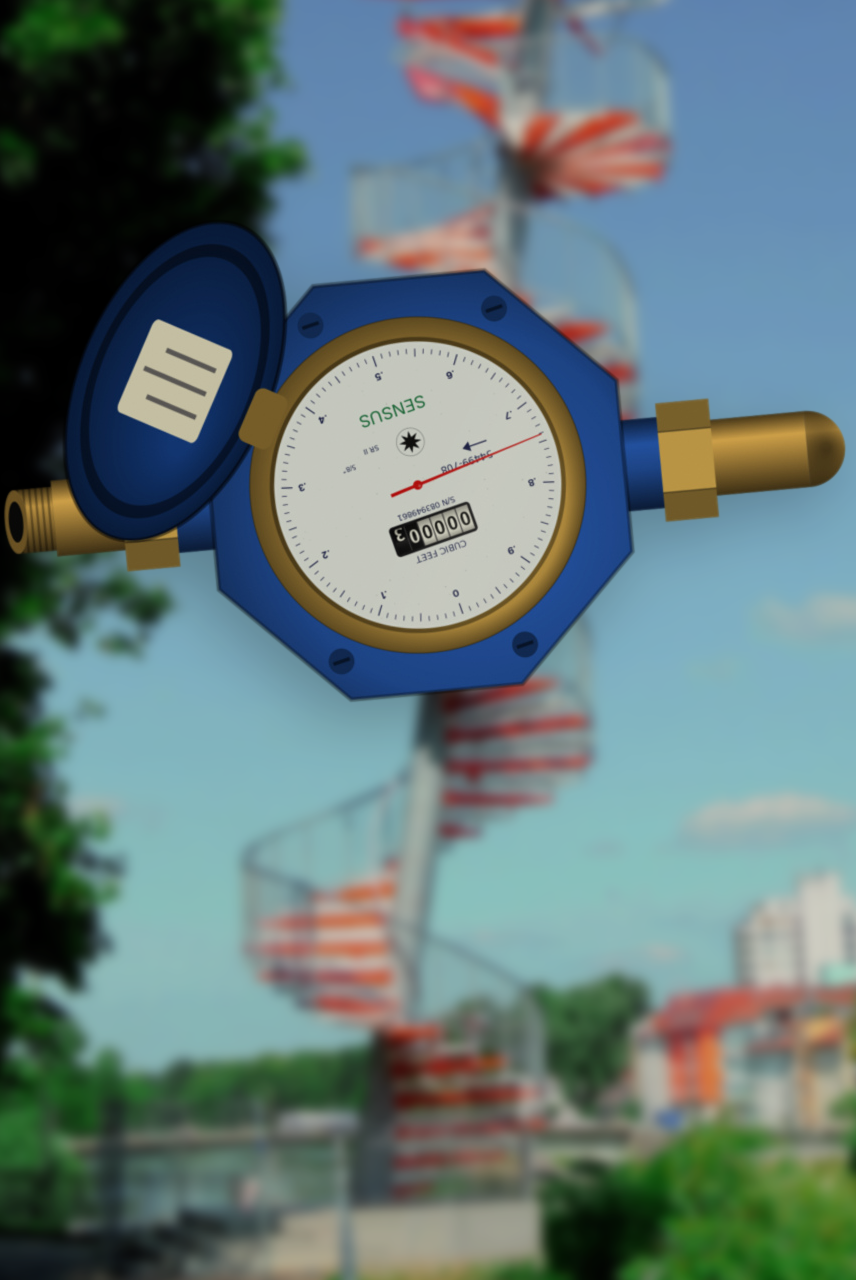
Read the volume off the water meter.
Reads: 2.74 ft³
